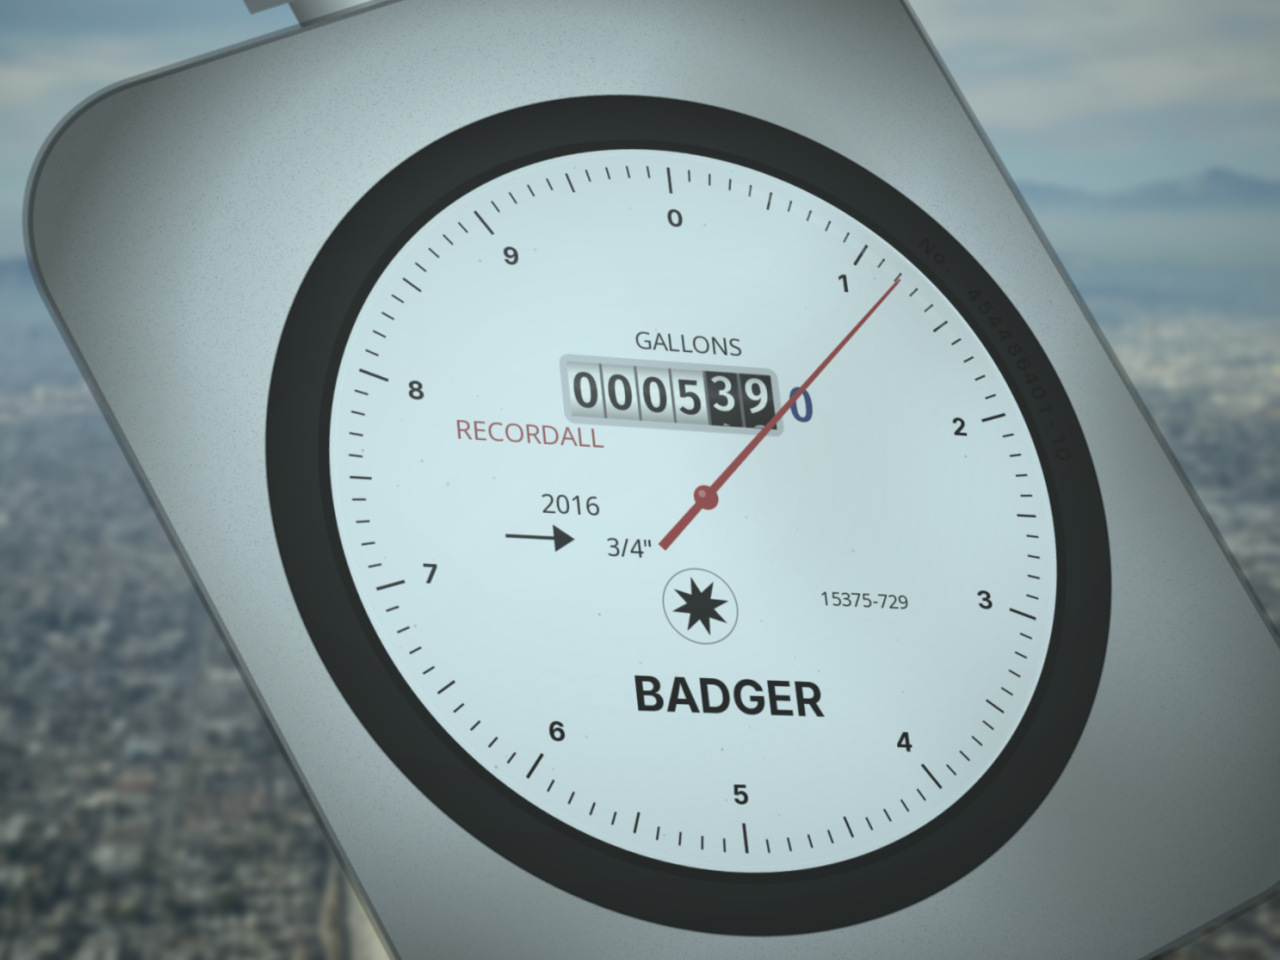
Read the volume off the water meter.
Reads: 5391.2 gal
